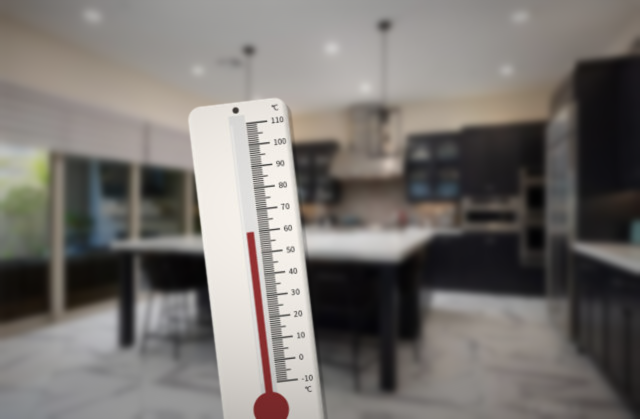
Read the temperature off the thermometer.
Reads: 60 °C
